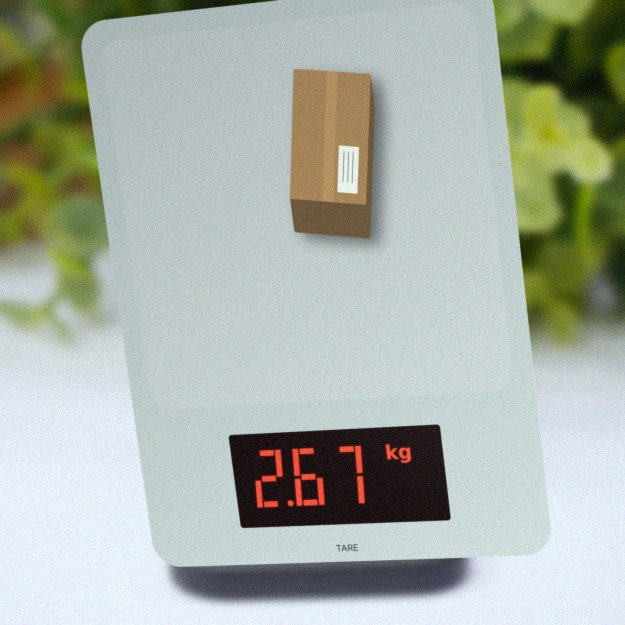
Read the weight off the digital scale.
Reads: 2.67 kg
